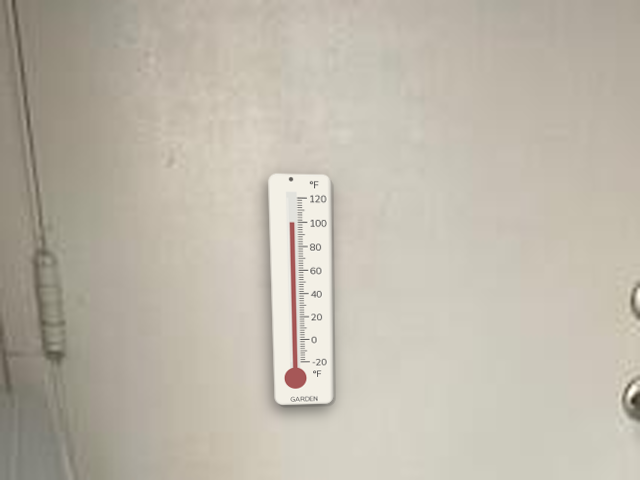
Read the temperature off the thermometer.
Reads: 100 °F
